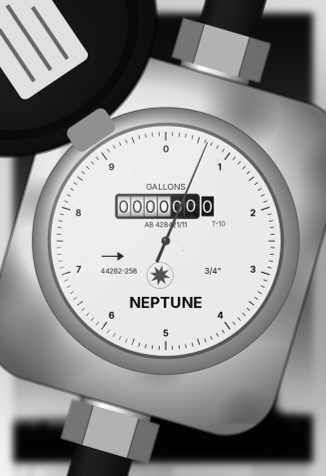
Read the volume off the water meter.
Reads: 0.6 gal
